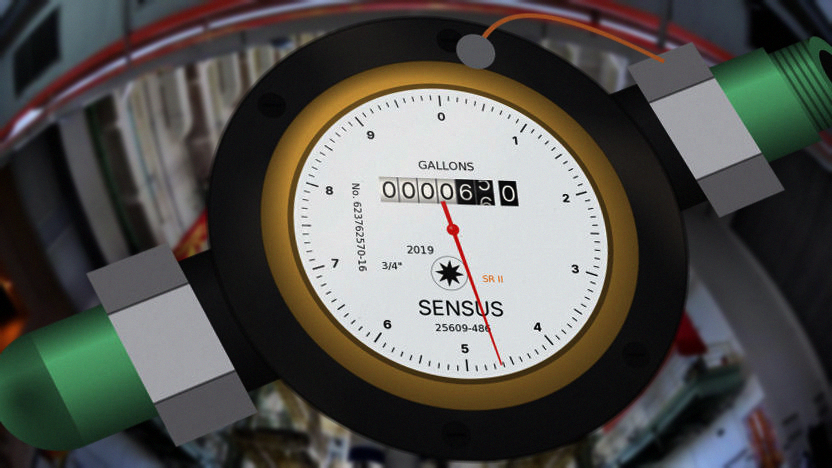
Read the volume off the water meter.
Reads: 654.6 gal
